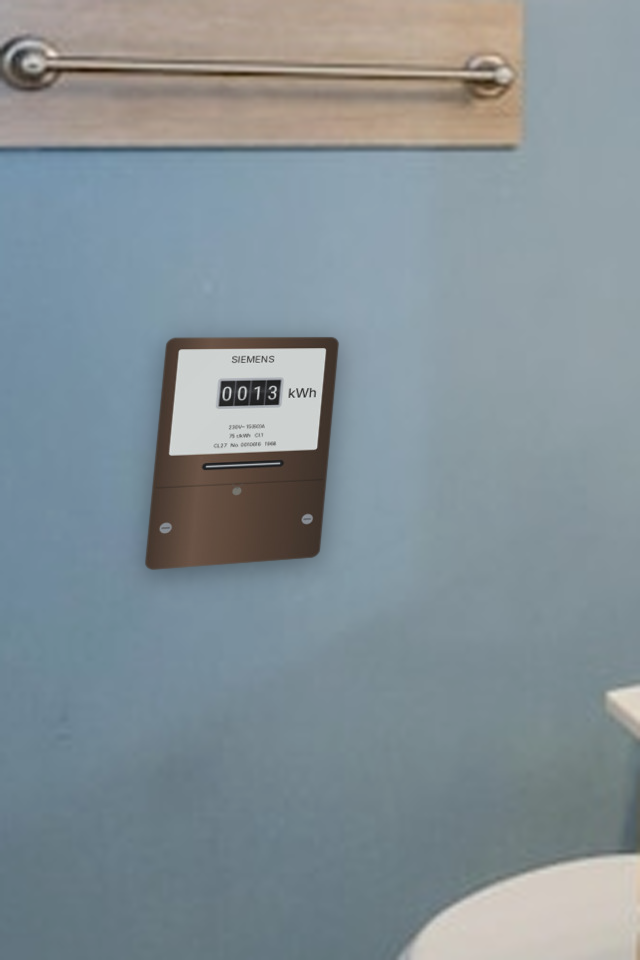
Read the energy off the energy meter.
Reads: 13 kWh
